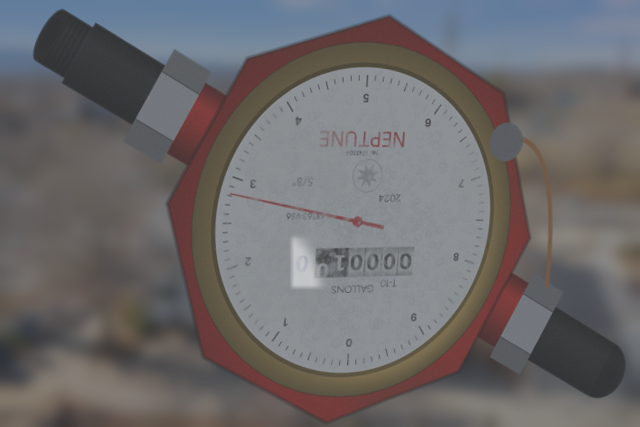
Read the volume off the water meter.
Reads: 102.8 gal
